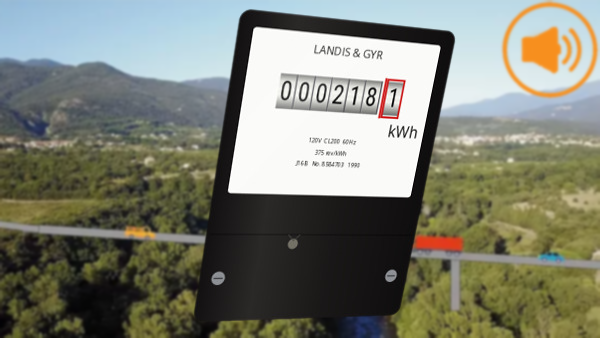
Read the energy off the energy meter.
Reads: 218.1 kWh
